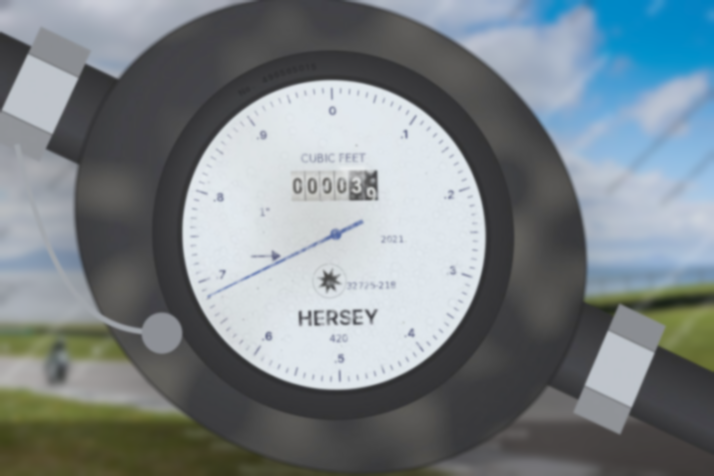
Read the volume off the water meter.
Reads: 38.68 ft³
